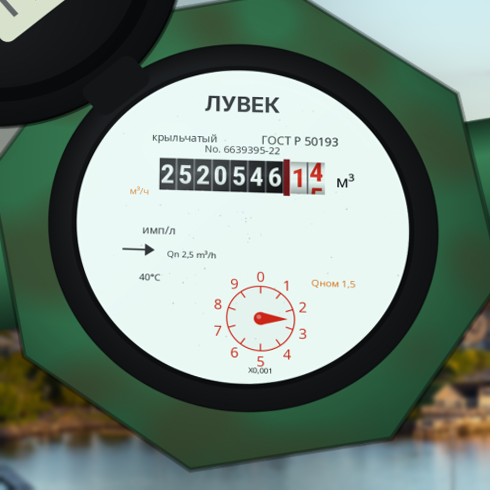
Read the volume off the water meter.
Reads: 2520546.142 m³
